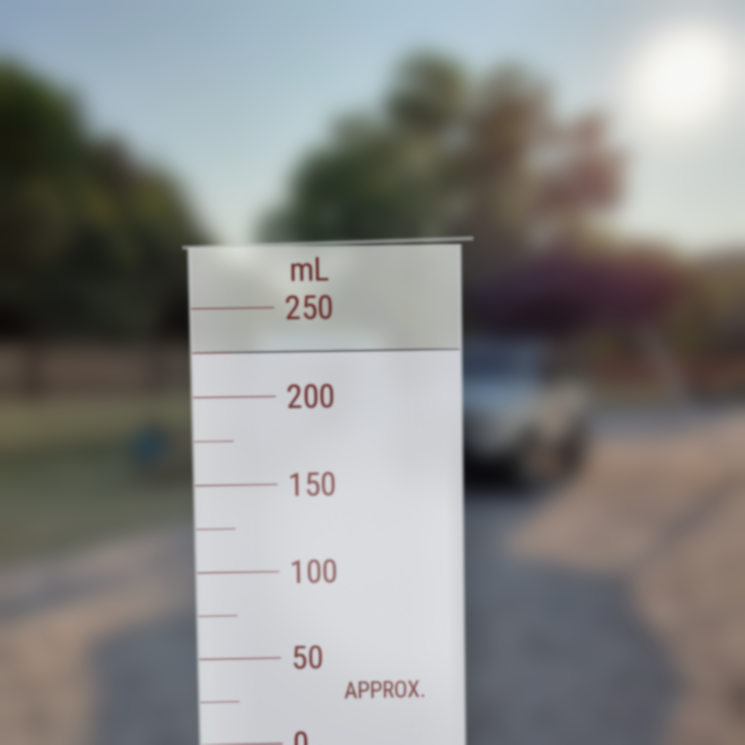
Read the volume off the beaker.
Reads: 225 mL
